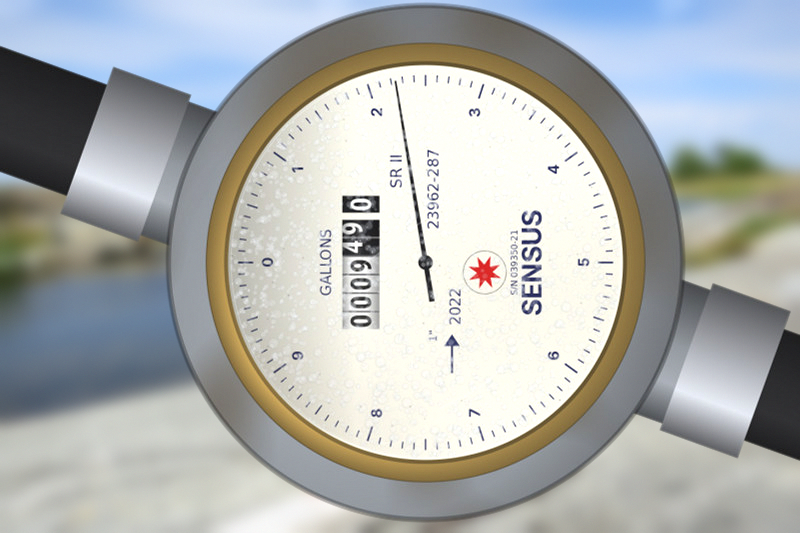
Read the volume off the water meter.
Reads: 9492.2 gal
